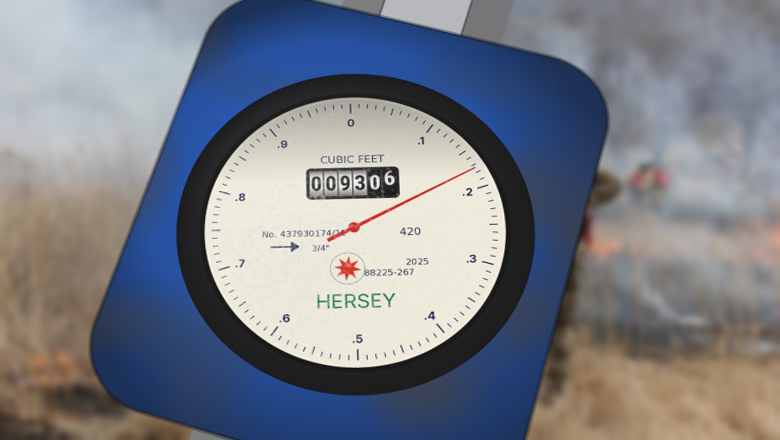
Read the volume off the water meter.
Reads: 9306.17 ft³
